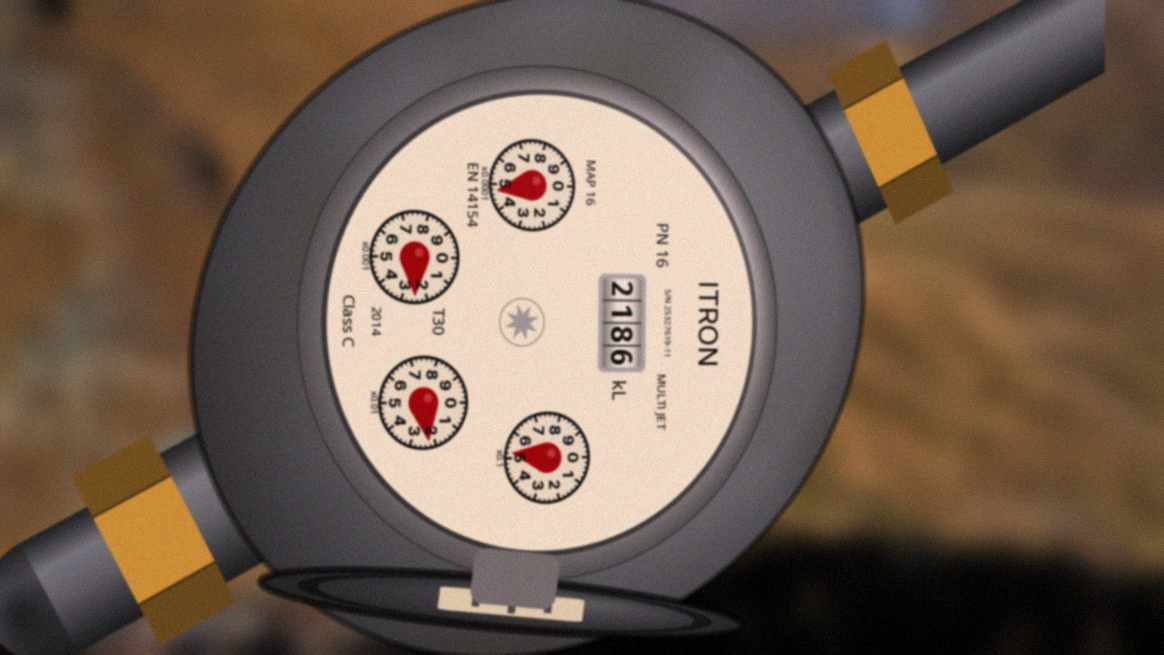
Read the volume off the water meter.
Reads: 2186.5224 kL
